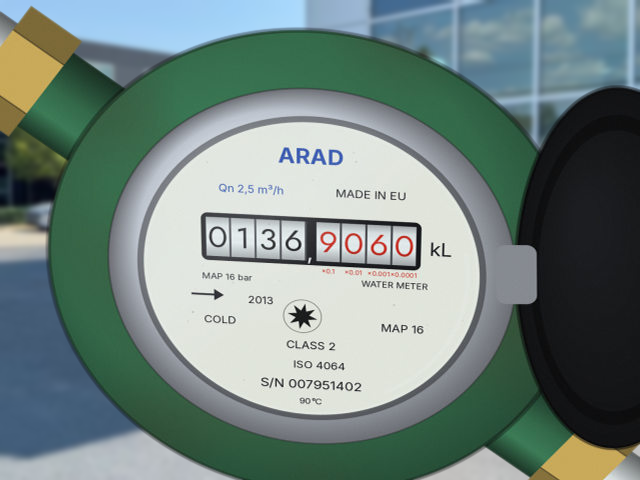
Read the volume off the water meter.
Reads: 136.9060 kL
